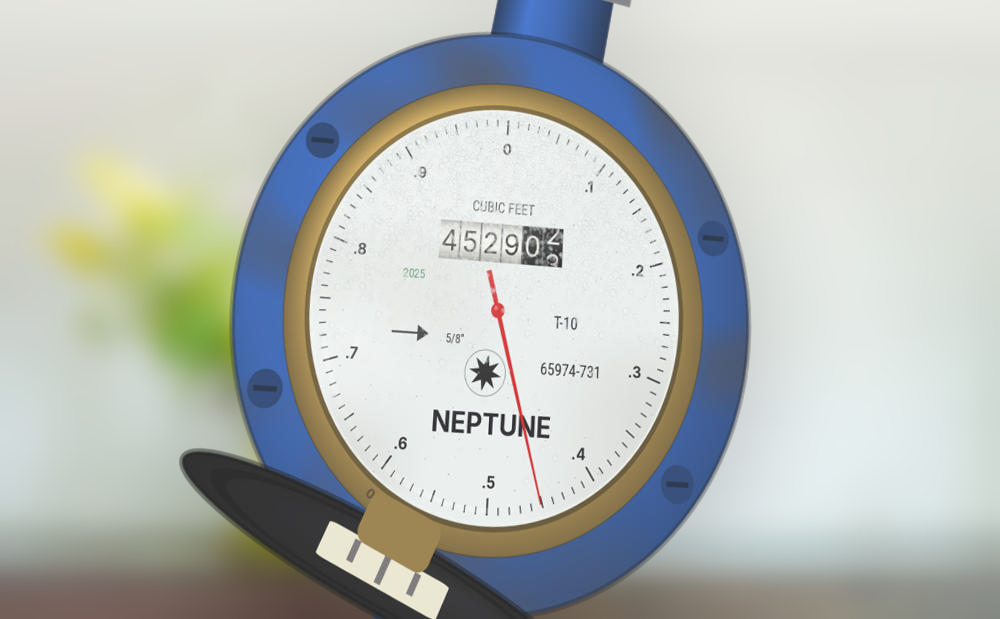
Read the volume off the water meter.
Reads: 452902.45 ft³
